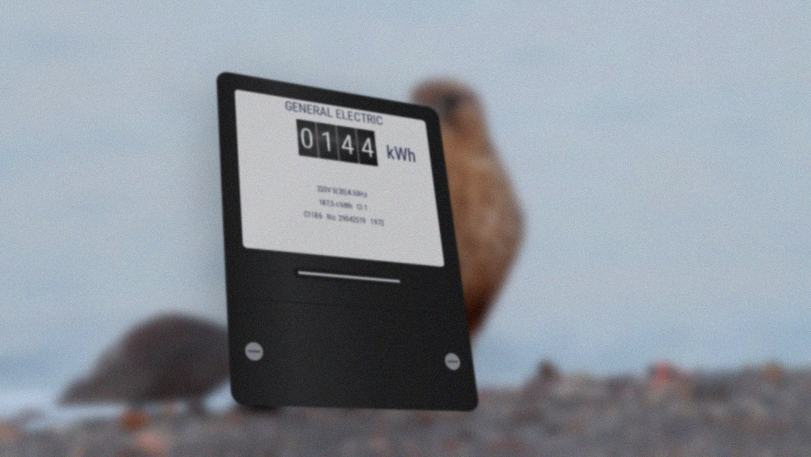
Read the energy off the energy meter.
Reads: 144 kWh
